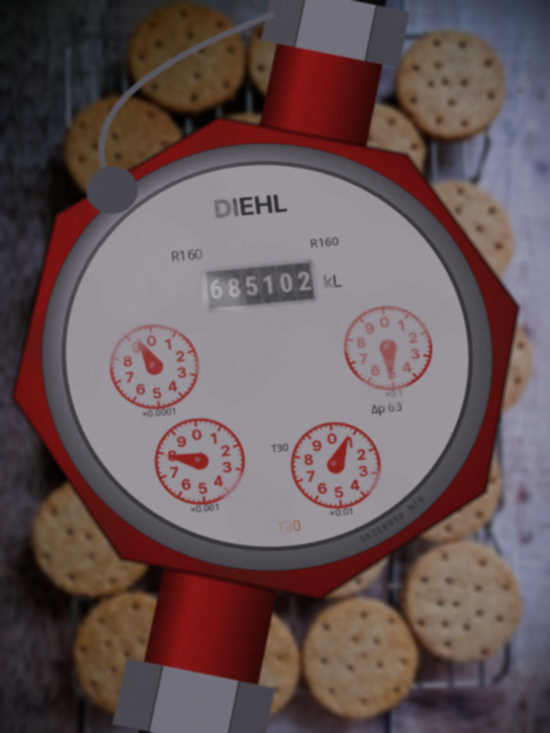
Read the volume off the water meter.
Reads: 685102.5079 kL
